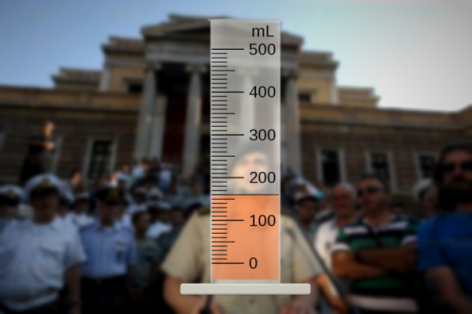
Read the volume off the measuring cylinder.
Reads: 160 mL
